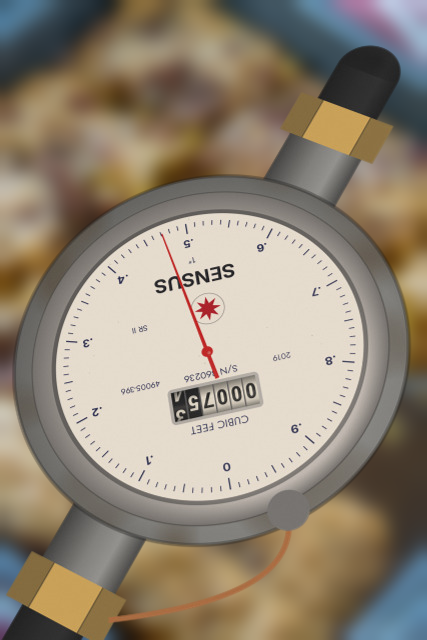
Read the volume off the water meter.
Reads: 753.47 ft³
